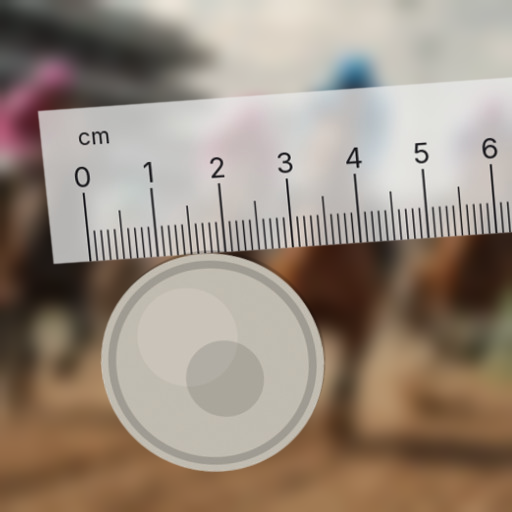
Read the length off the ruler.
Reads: 3.3 cm
